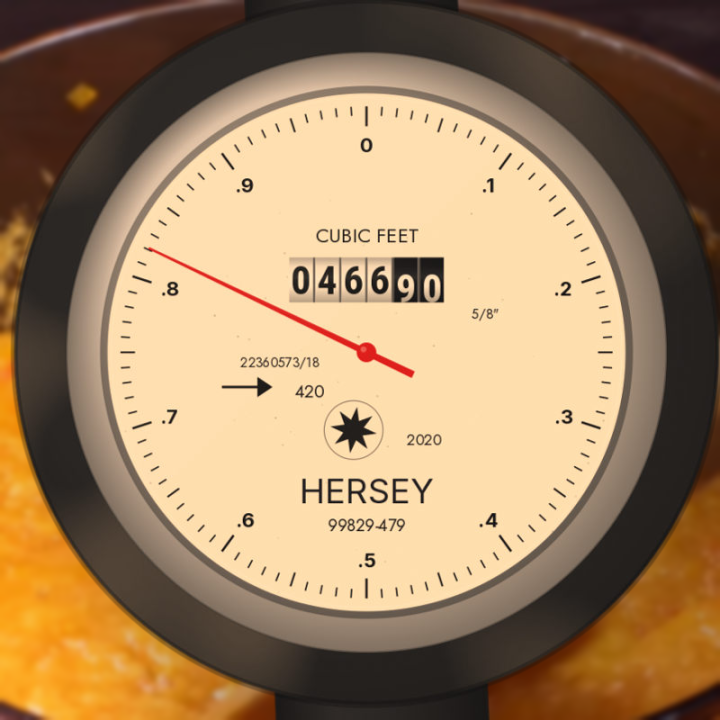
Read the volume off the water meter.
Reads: 46689.82 ft³
